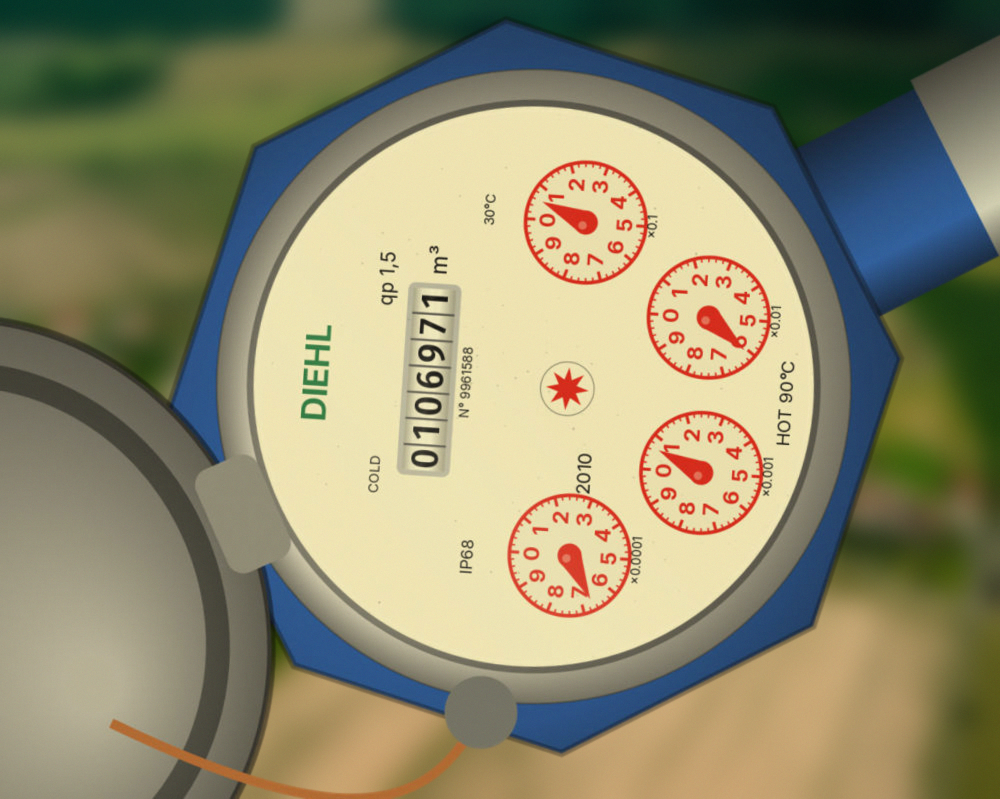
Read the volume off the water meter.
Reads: 106971.0606 m³
